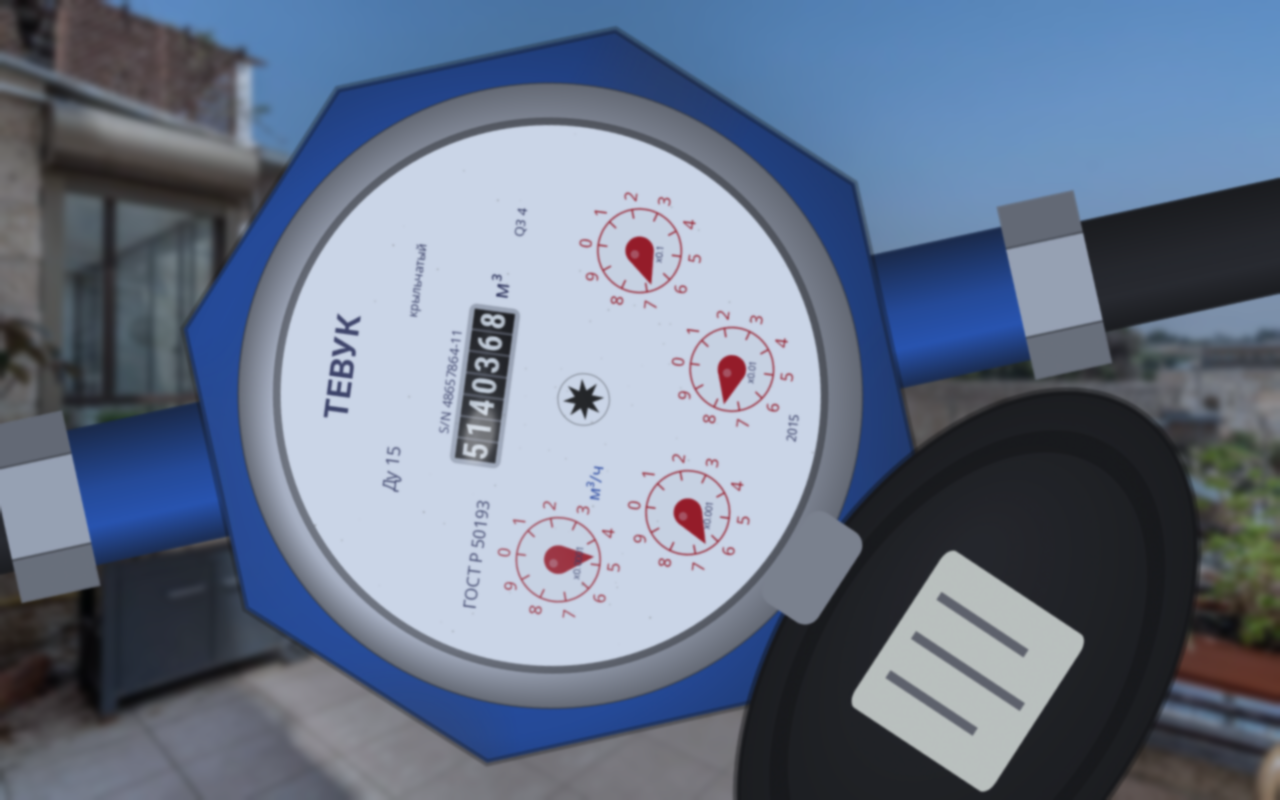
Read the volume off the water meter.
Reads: 5140368.6764 m³
